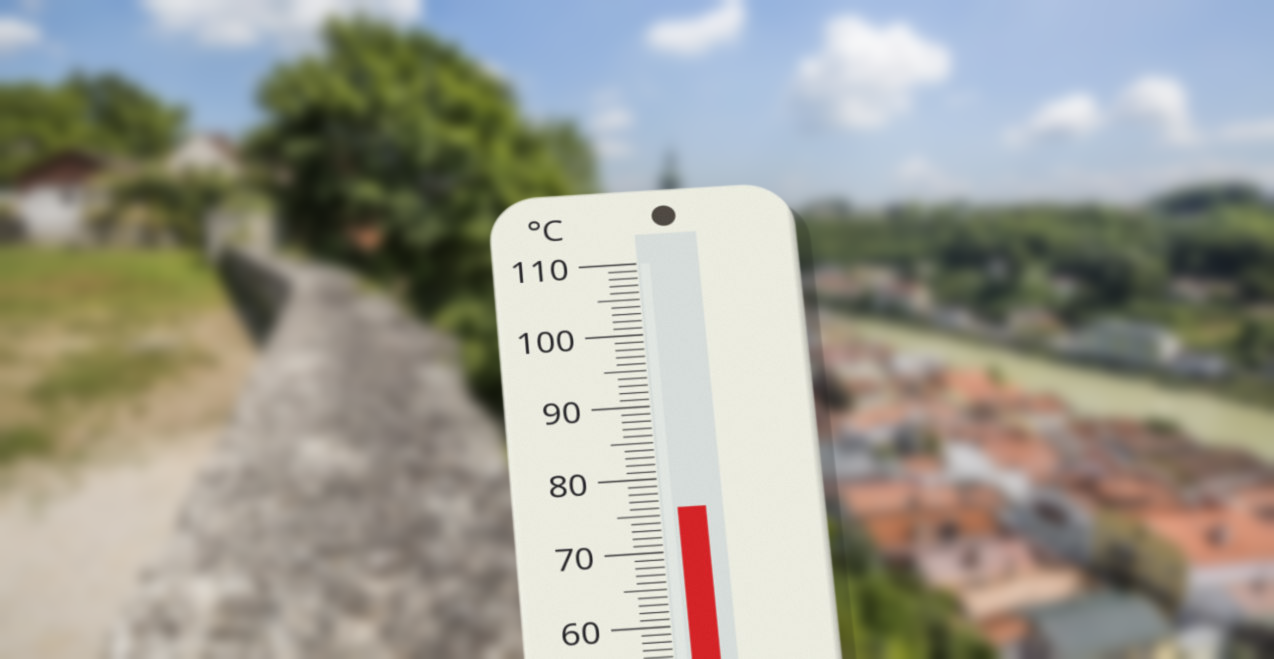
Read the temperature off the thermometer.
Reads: 76 °C
